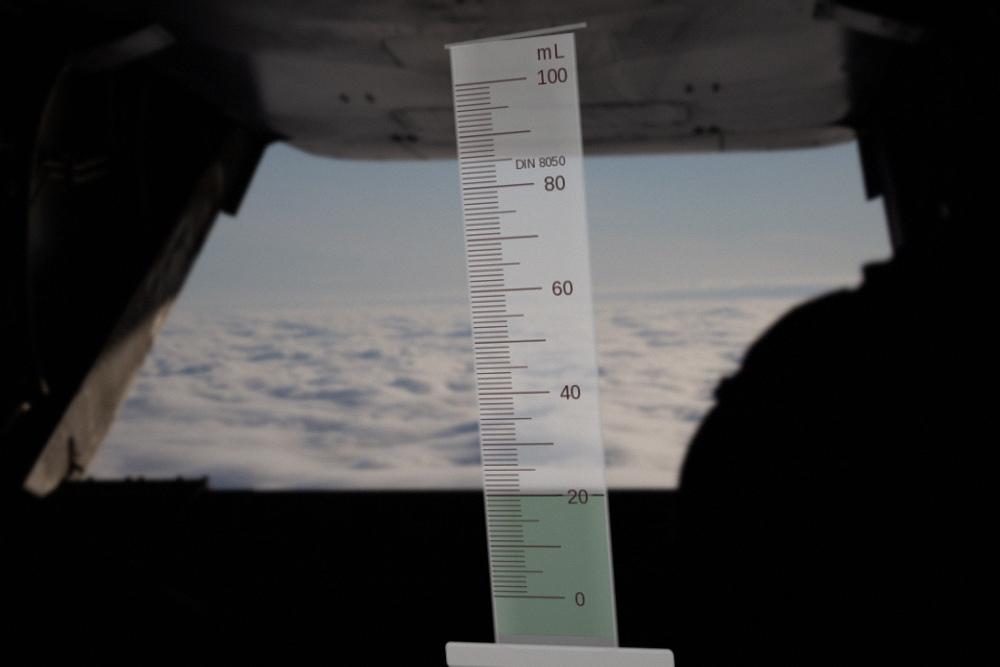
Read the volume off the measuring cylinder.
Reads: 20 mL
